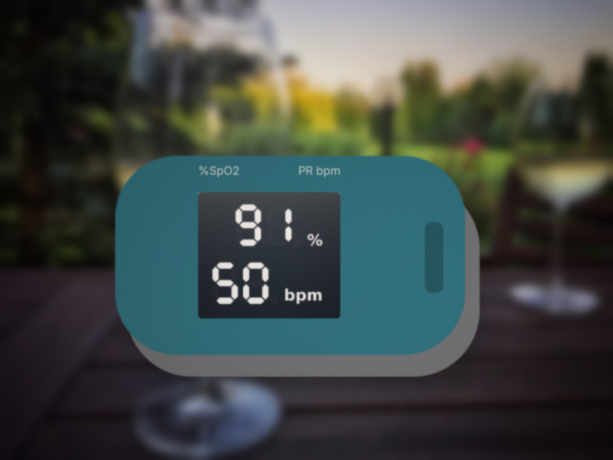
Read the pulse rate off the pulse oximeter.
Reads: 50 bpm
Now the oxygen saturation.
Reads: 91 %
